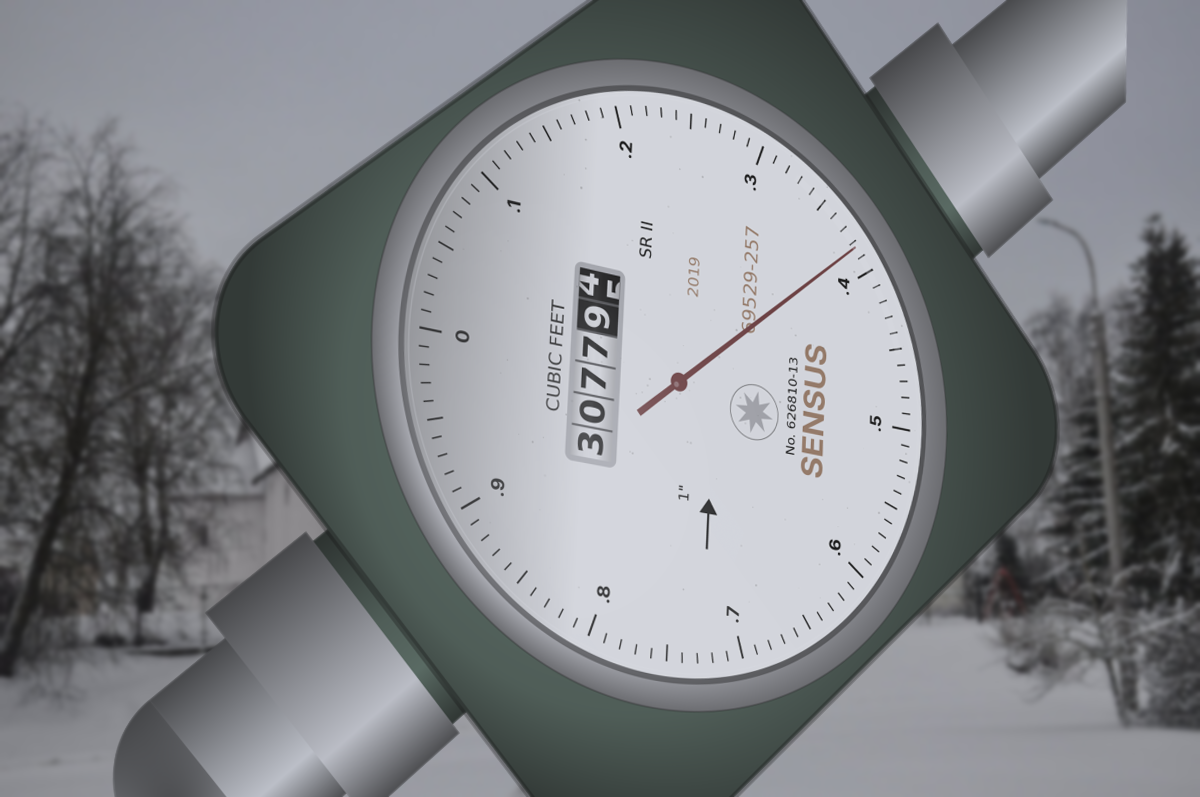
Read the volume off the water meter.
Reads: 307794.38 ft³
